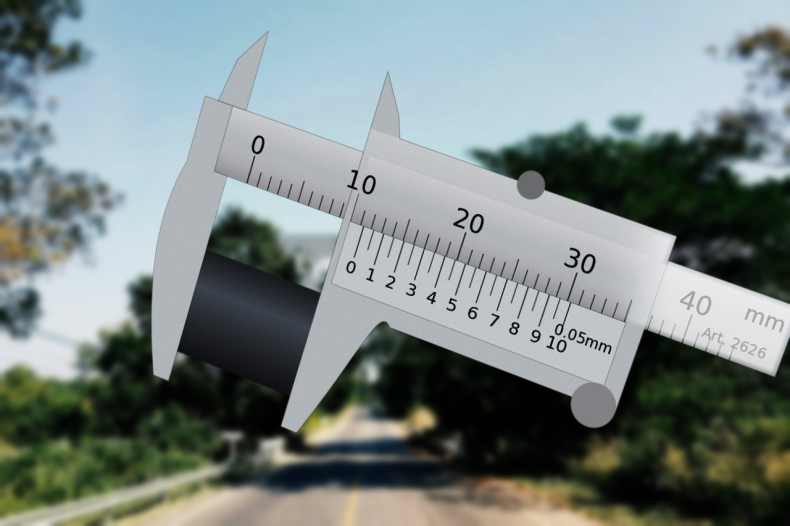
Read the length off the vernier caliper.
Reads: 11.3 mm
